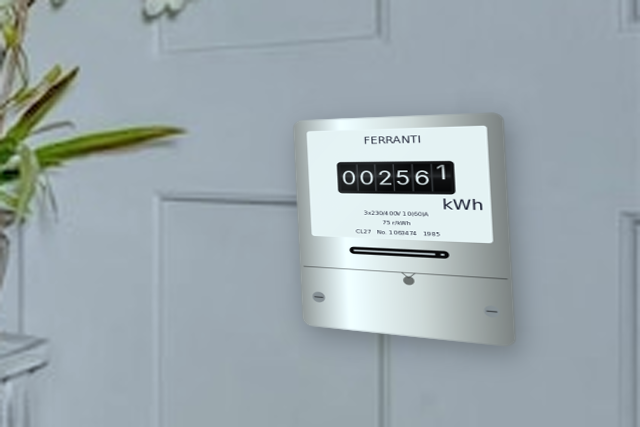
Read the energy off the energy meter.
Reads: 2561 kWh
